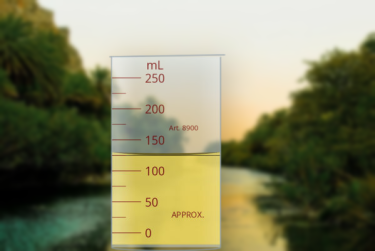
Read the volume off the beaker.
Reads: 125 mL
